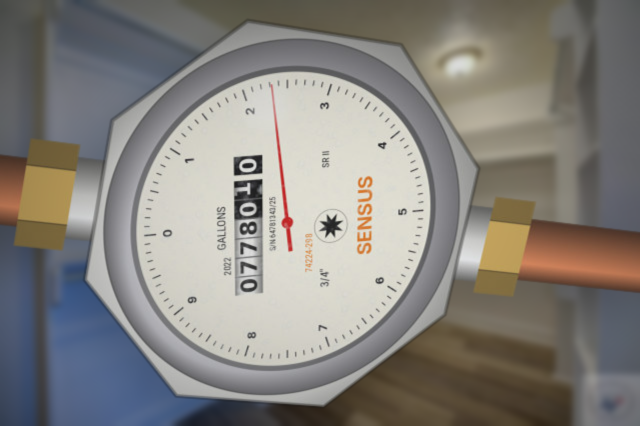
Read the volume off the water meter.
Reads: 778012.3 gal
